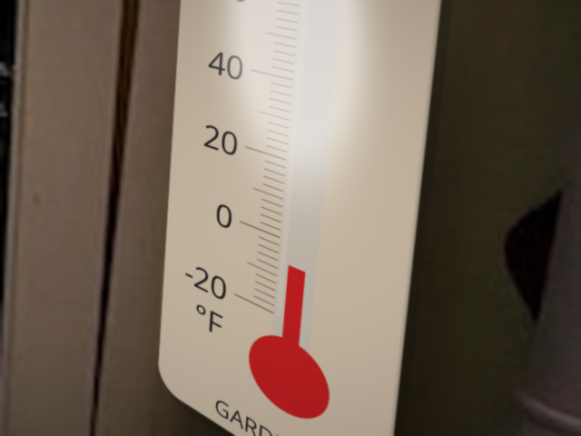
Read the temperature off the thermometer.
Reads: -6 °F
